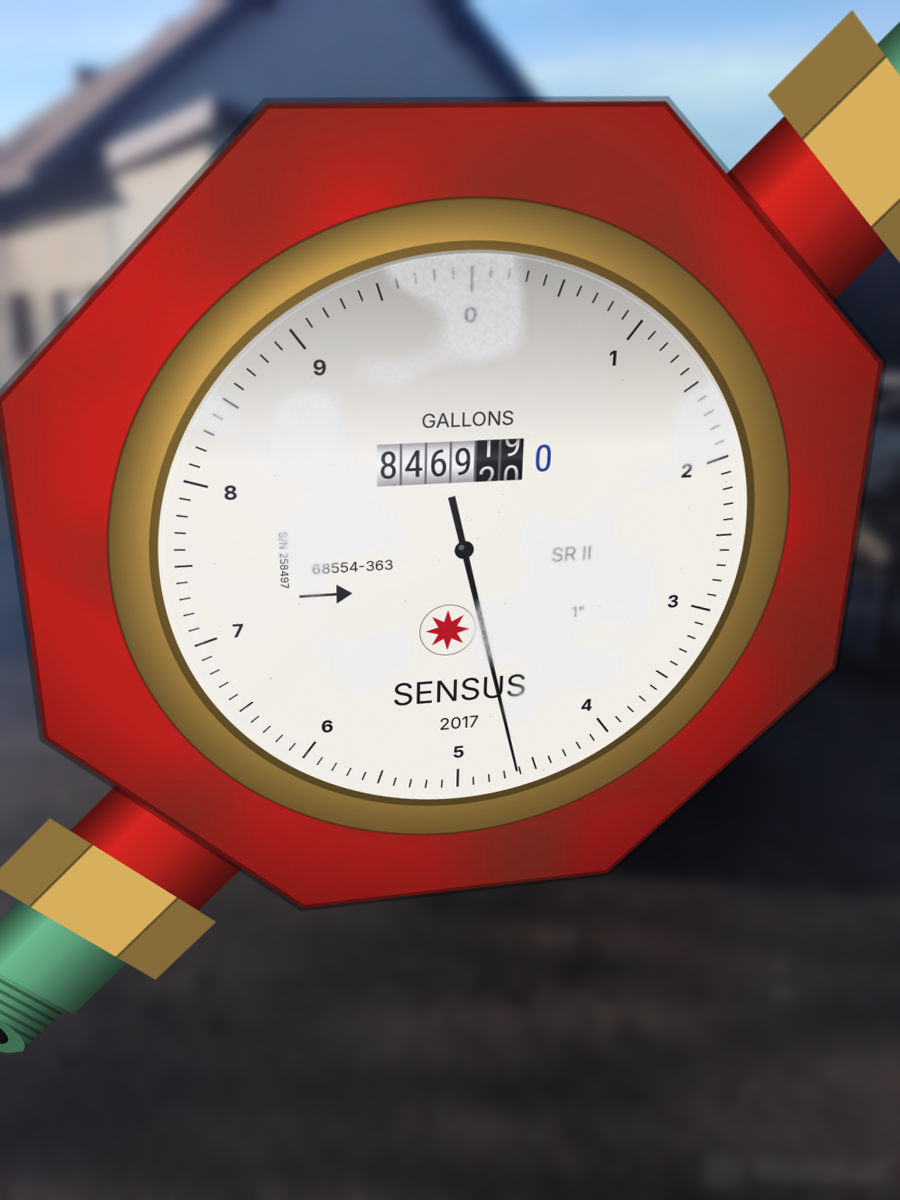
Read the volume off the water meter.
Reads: 8469194.6 gal
